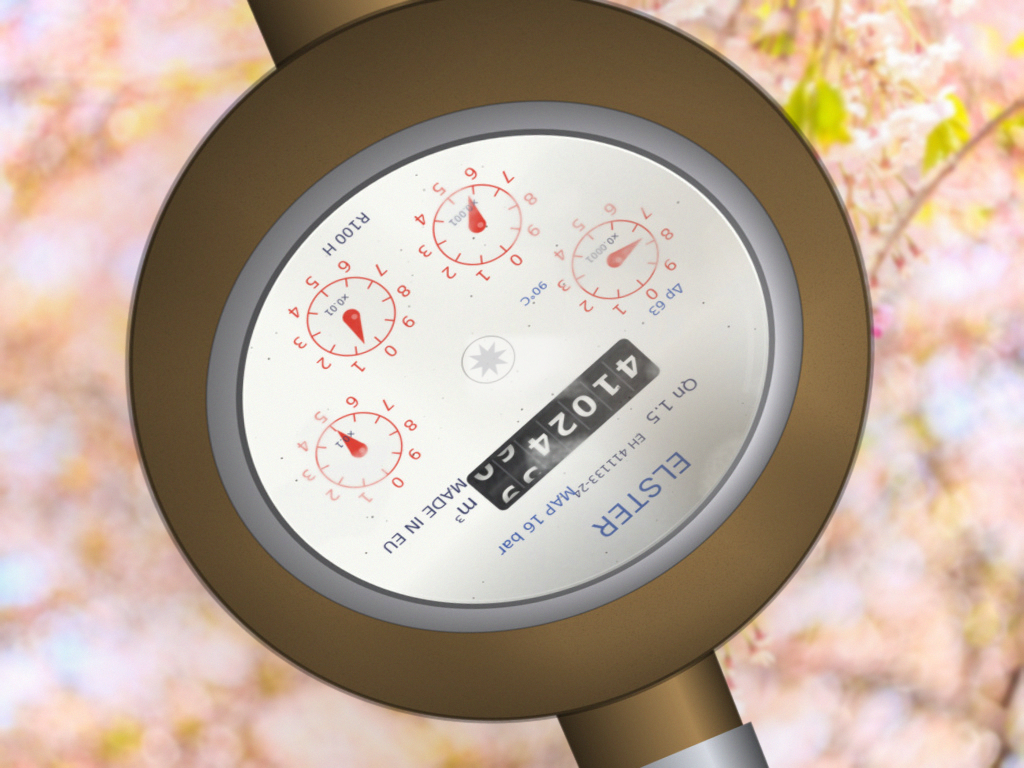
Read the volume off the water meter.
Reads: 4102459.5057 m³
